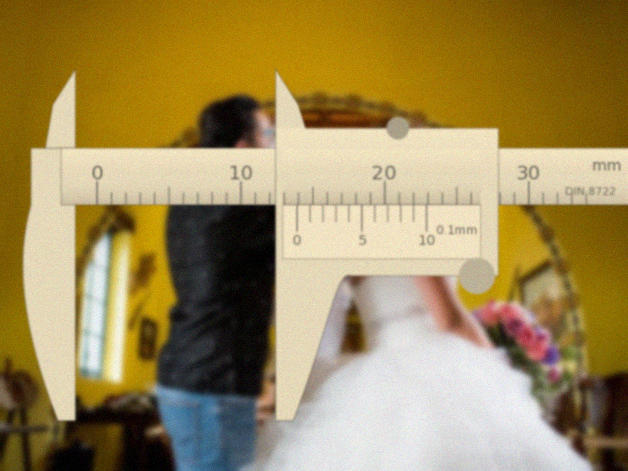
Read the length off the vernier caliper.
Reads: 13.9 mm
